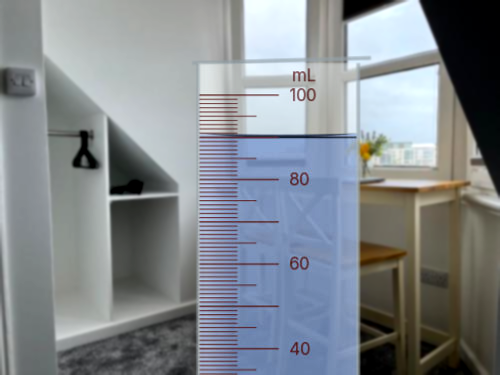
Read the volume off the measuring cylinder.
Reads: 90 mL
